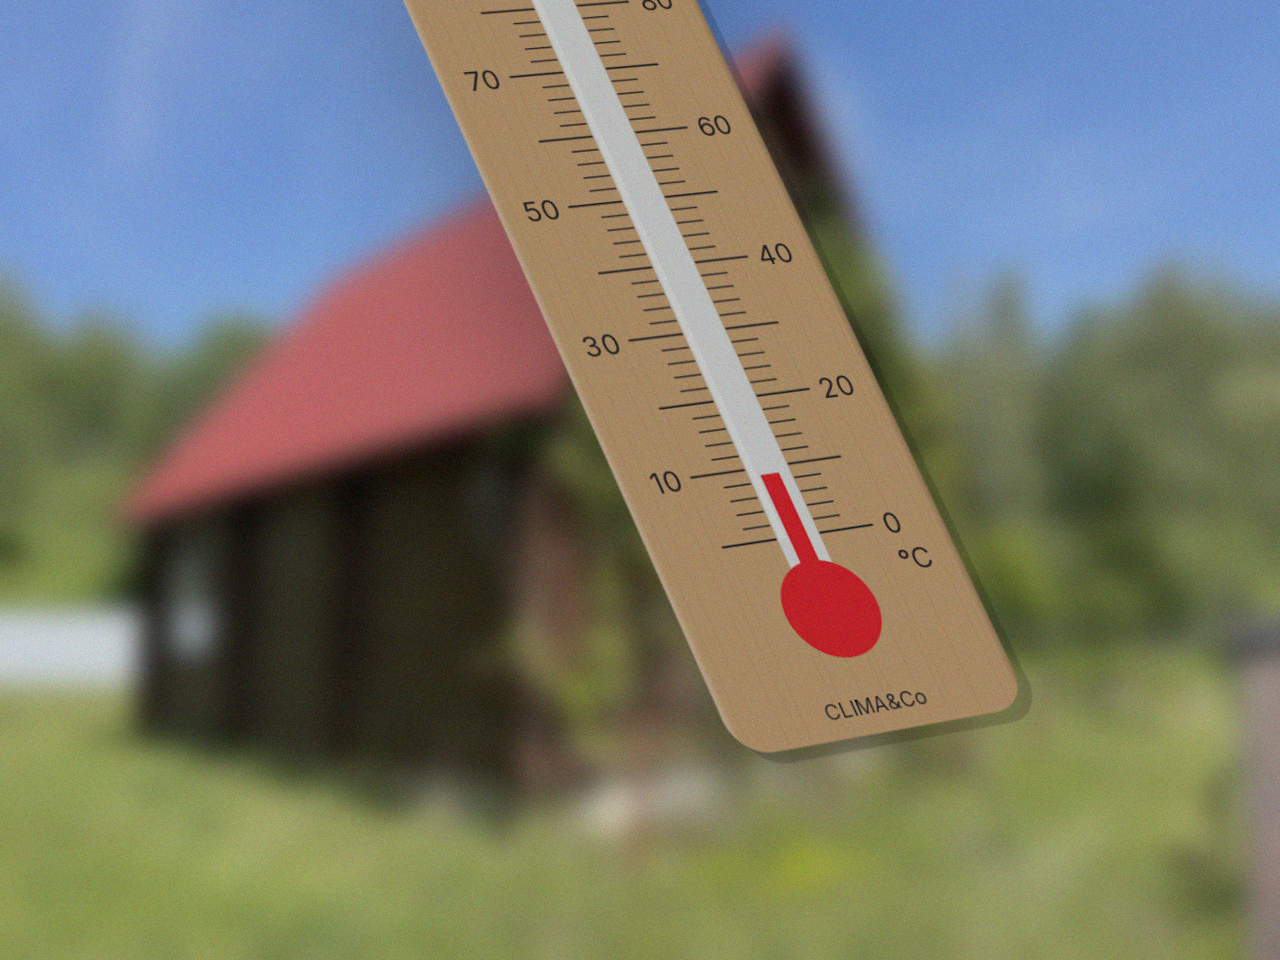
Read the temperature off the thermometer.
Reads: 9 °C
